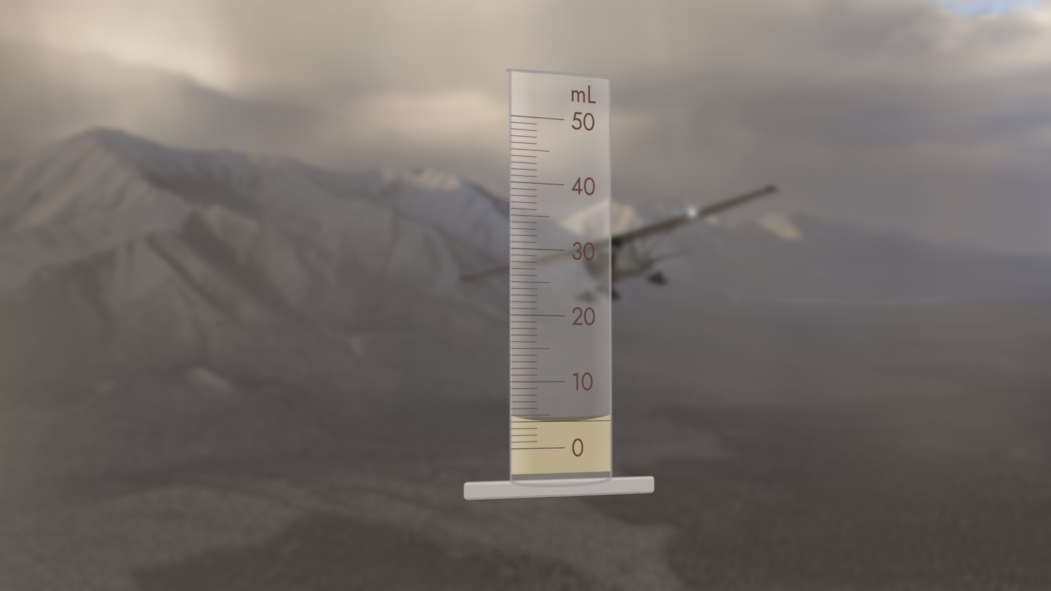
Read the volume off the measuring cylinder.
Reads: 4 mL
